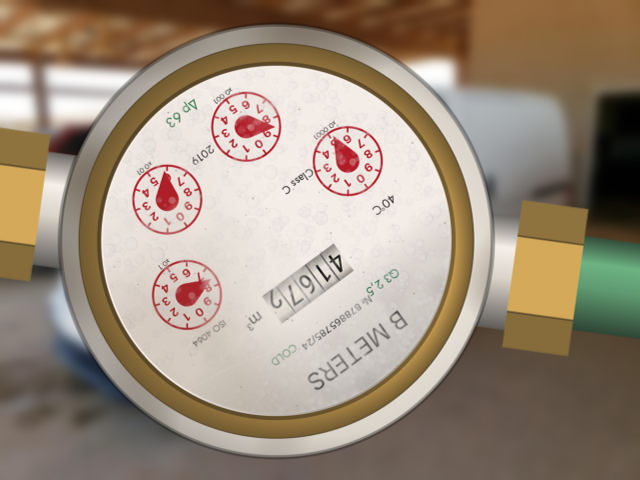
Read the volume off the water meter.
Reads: 41671.7585 m³
